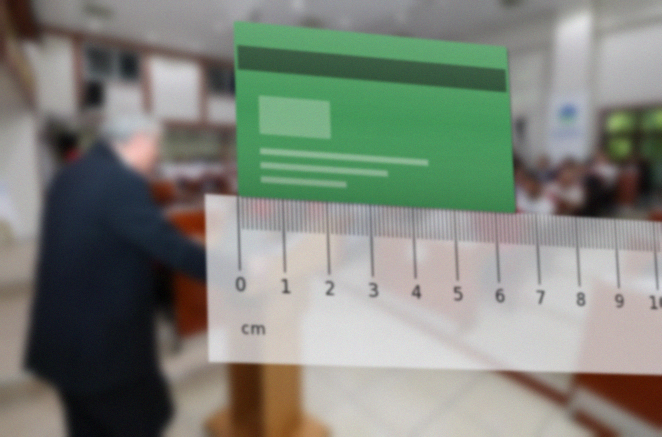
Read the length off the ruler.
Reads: 6.5 cm
